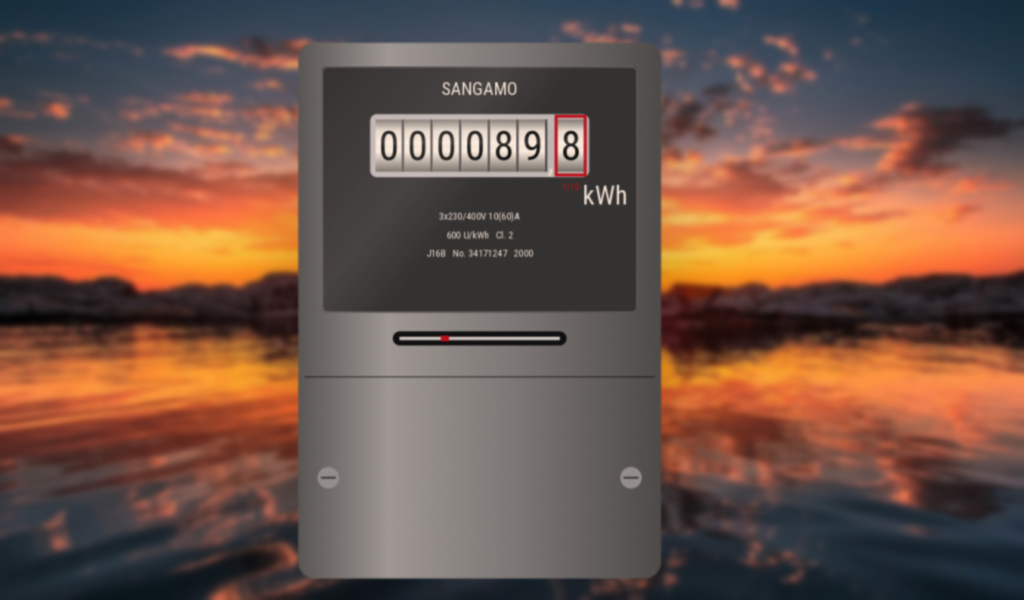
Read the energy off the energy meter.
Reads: 89.8 kWh
